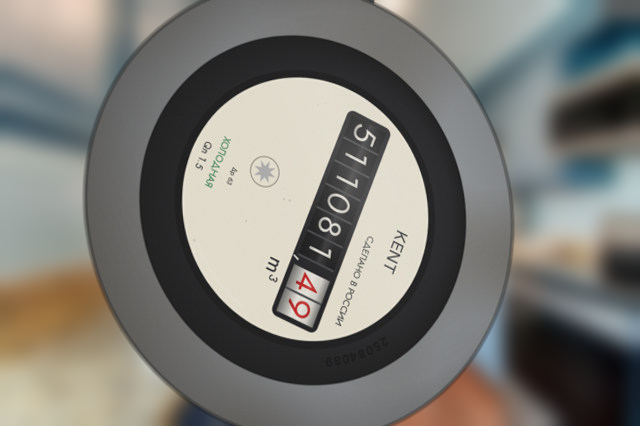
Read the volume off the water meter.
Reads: 511081.49 m³
